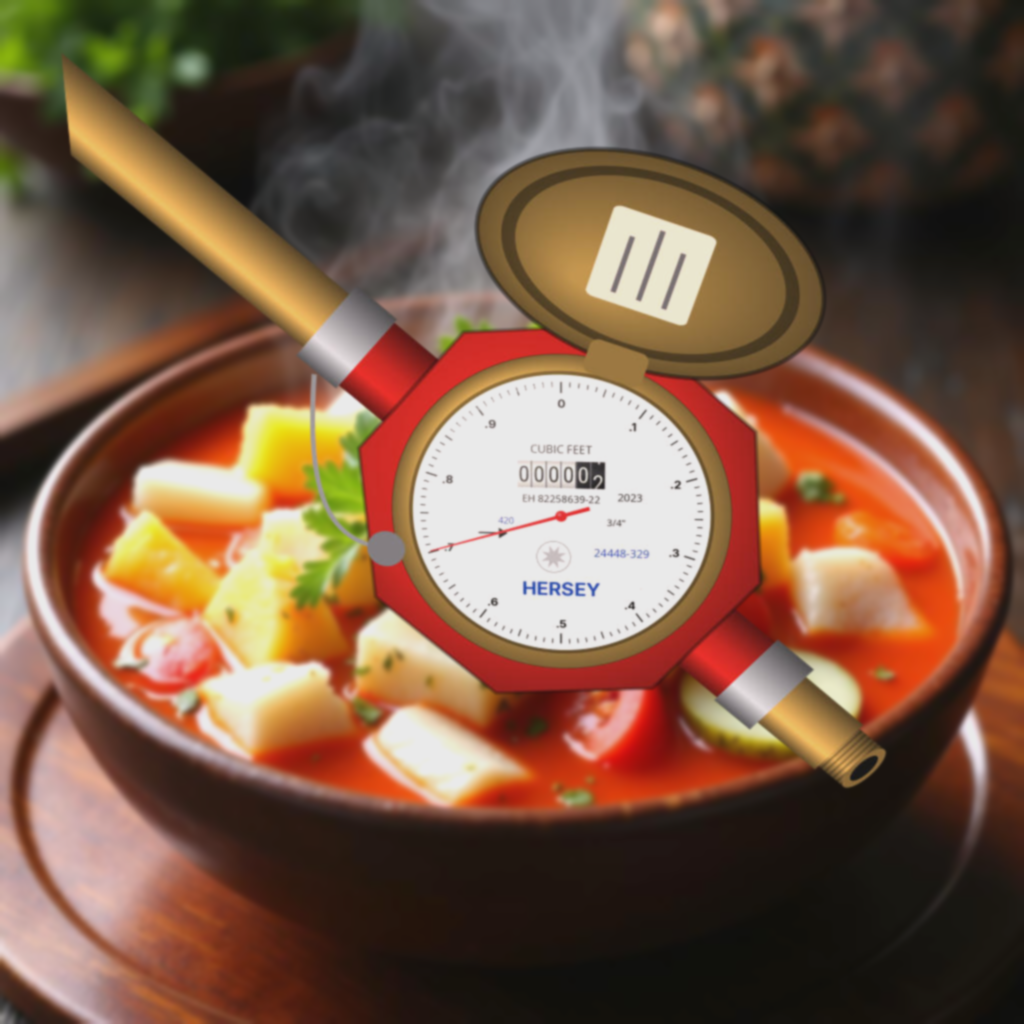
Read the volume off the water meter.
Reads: 1.70 ft³
